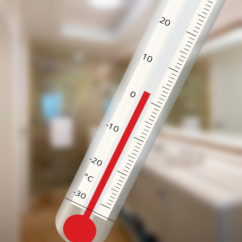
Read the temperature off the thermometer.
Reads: 2 °C
